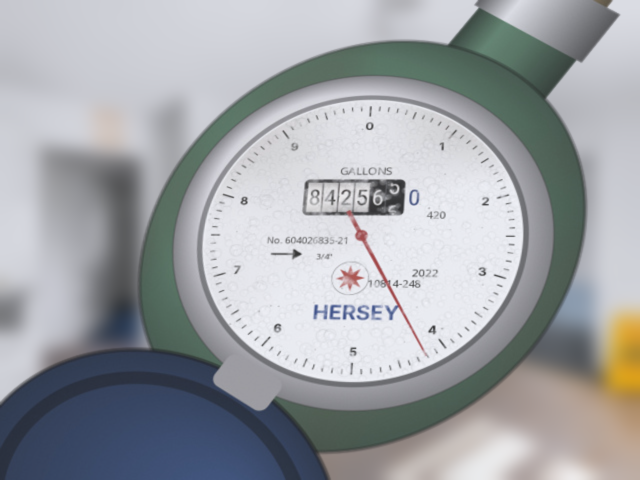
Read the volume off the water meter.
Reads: 8425654.2 gal
